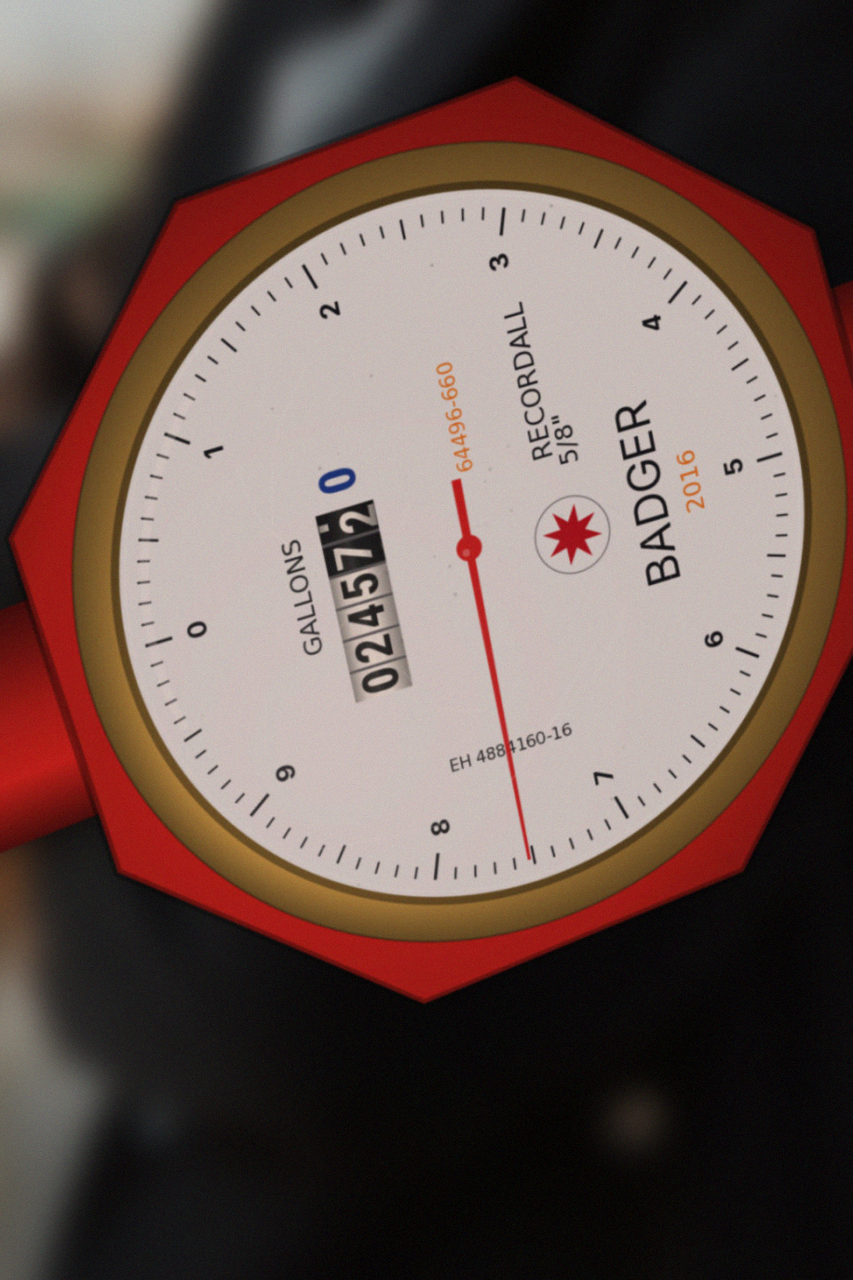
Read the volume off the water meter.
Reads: 245717.5 gal
